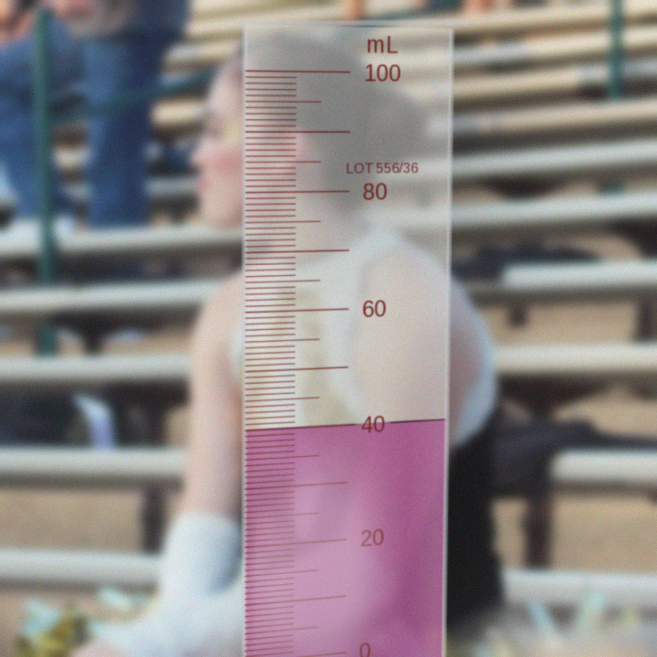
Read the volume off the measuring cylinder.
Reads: 40 mL
